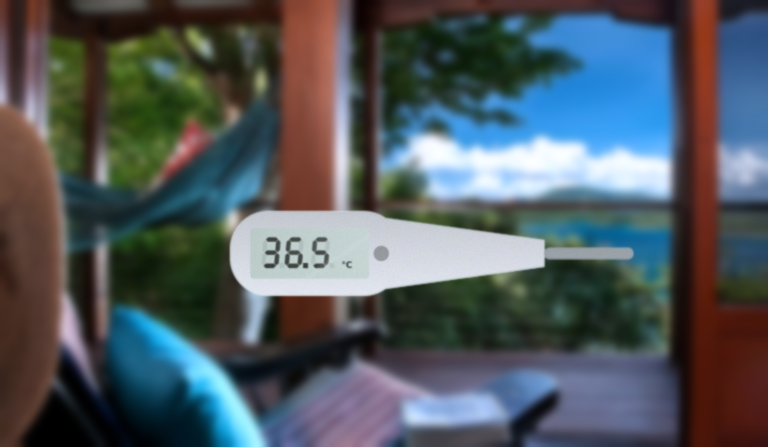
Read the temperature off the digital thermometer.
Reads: 36.5 °C
